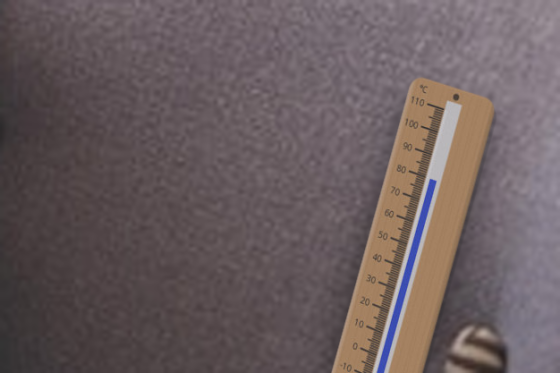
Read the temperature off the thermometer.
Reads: 80 °C
